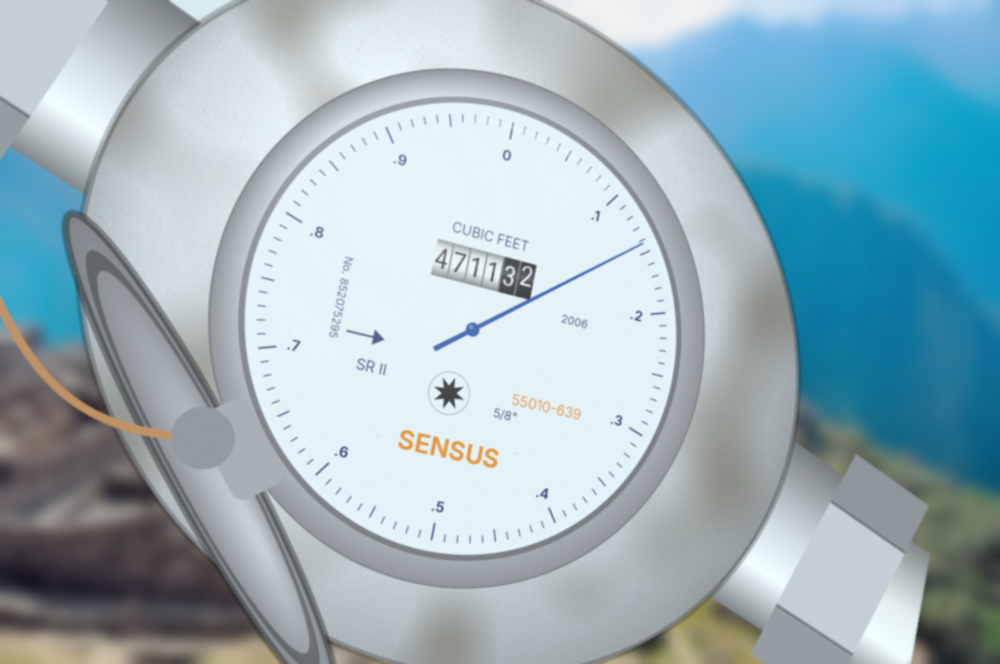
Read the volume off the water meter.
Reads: 471132.14 ft³
